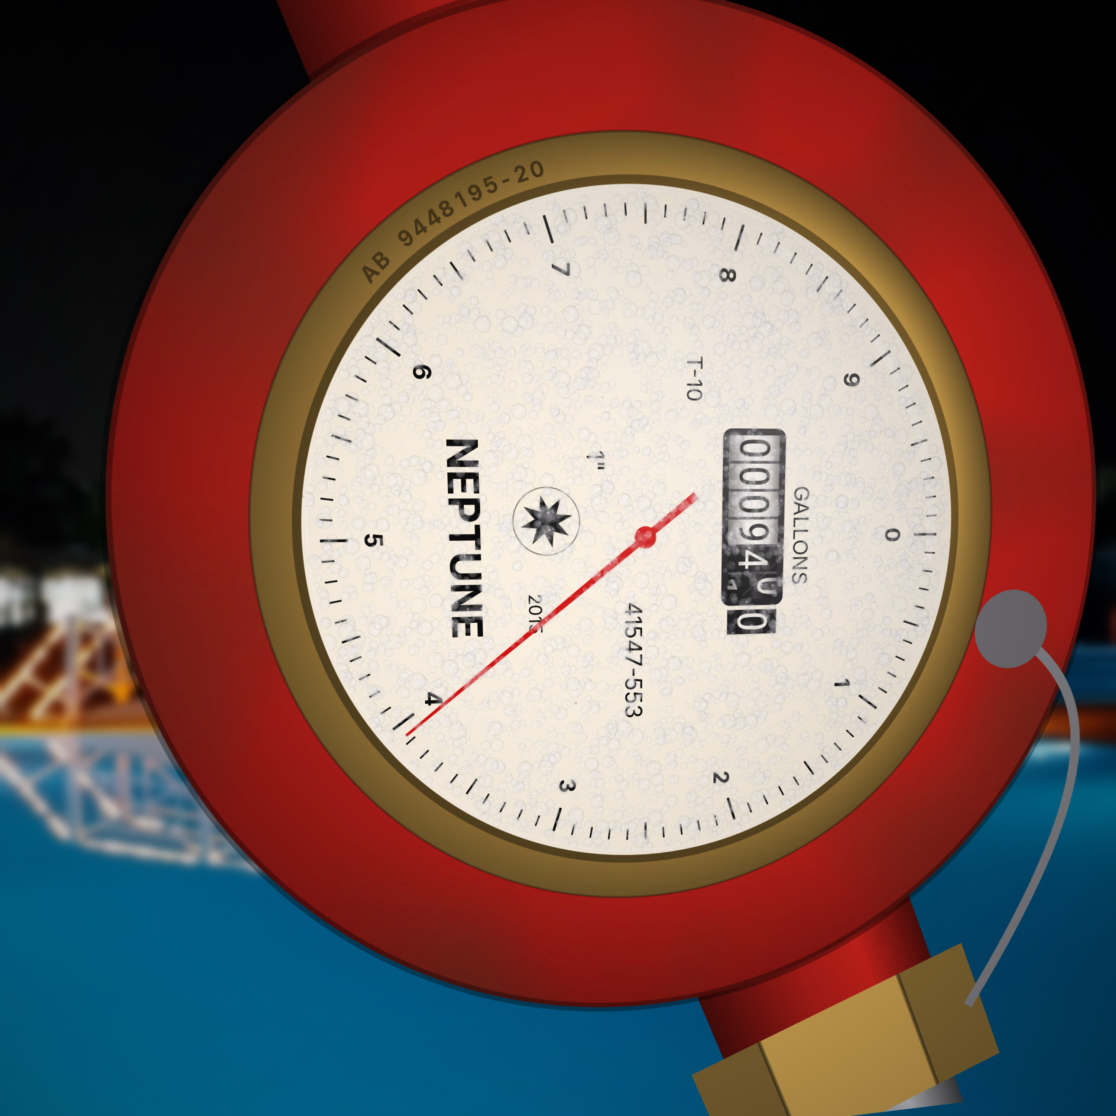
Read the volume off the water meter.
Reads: 9403.9 gal
